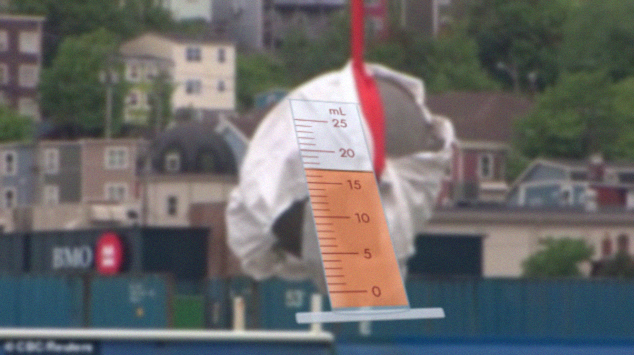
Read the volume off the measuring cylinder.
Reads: 17 mL
